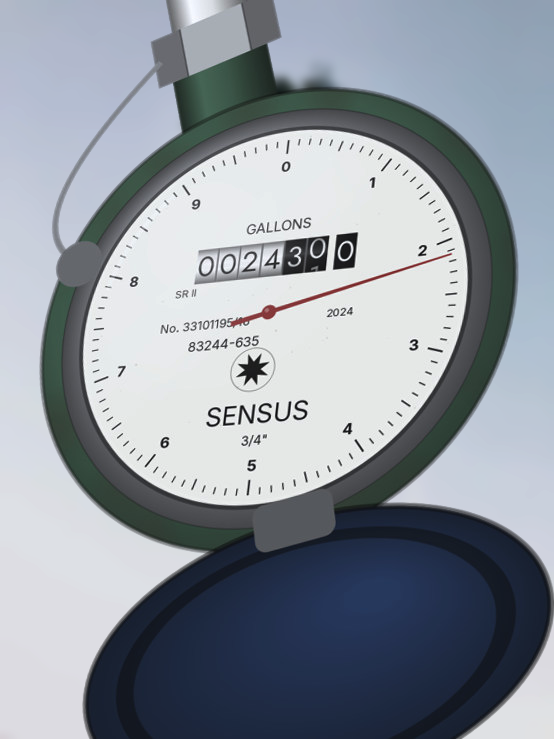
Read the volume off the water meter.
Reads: 24302.1 gal
